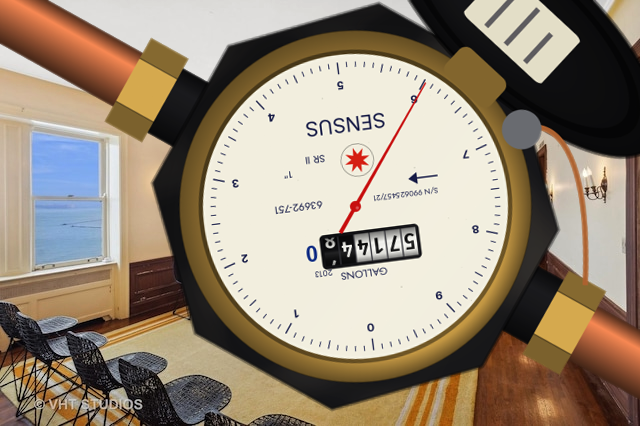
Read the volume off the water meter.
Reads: 5714476.0 gal
